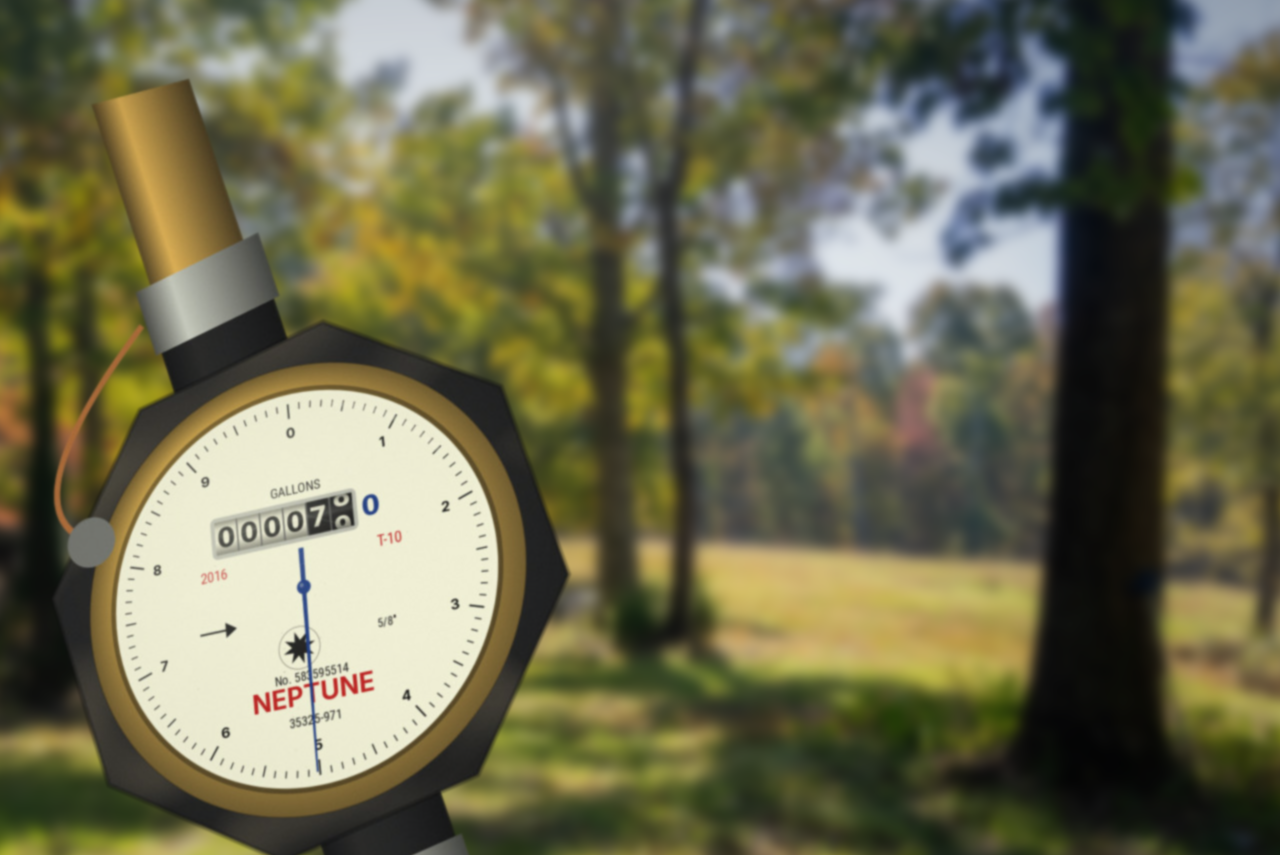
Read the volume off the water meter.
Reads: 785.0 gal
